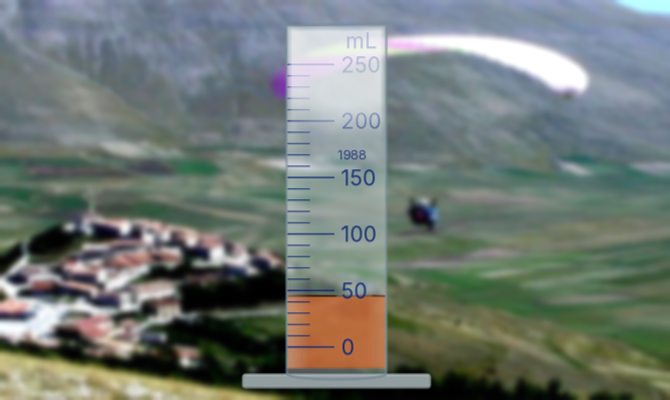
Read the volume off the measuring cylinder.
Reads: 45 mL
